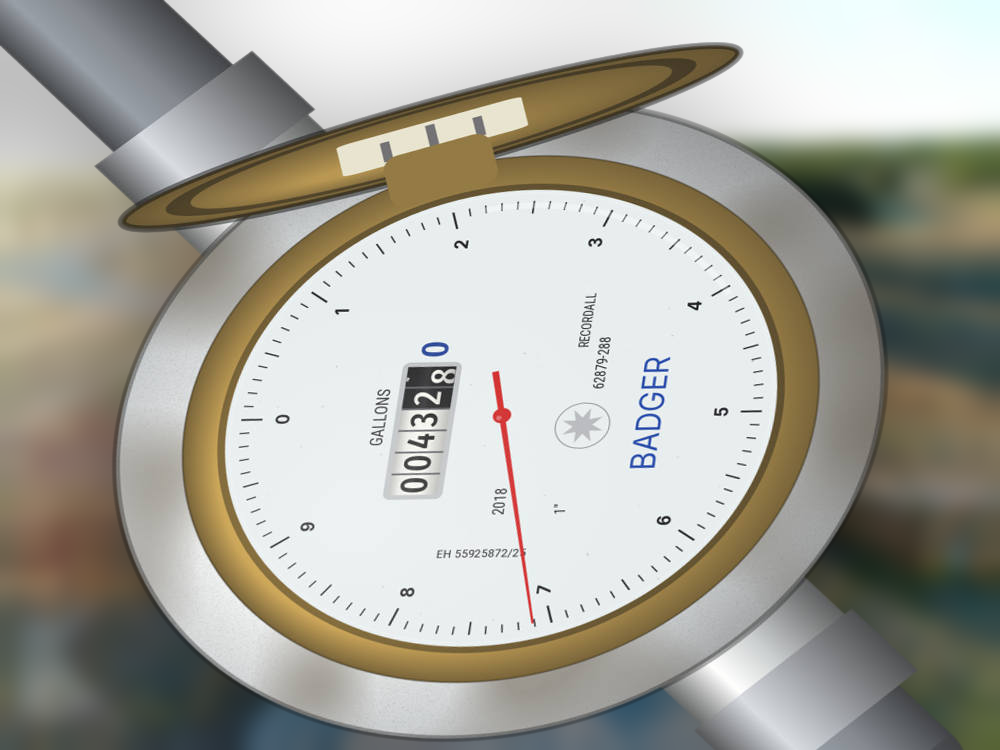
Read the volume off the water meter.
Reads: 43277.1 gal
